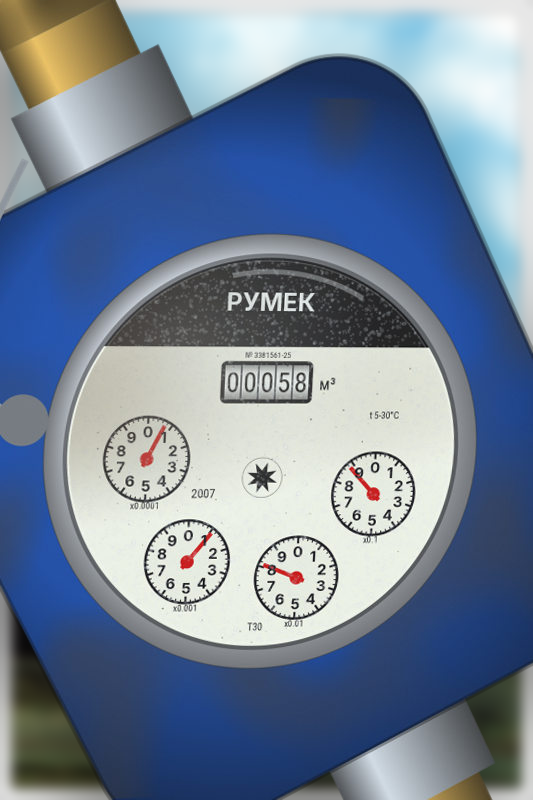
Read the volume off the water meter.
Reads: 58.8810 m³
